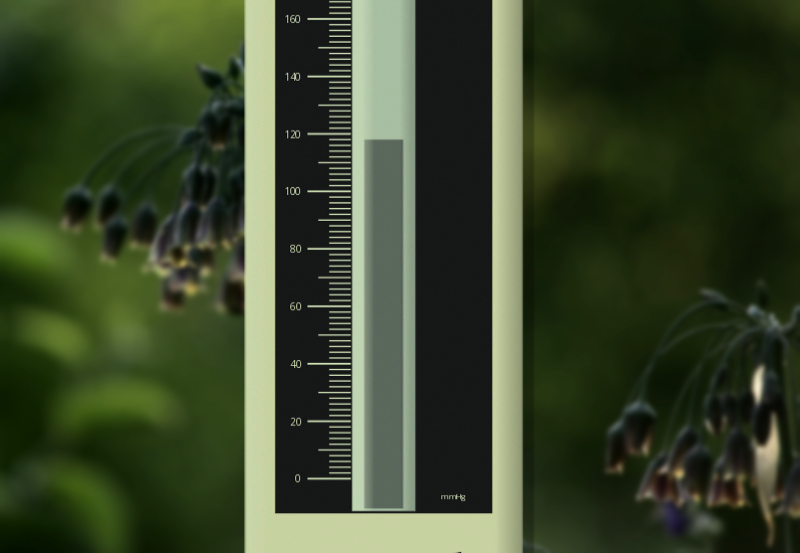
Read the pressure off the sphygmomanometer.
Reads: 118 mmHg
